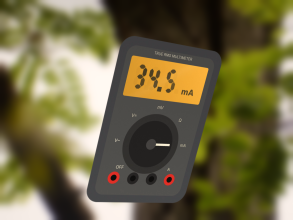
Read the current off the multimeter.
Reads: 34.5 mA
